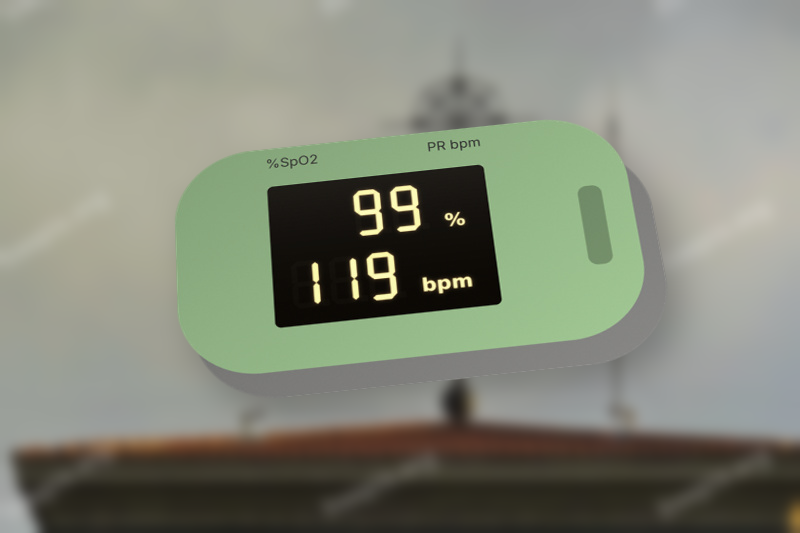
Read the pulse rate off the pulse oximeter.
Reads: 119 bpm
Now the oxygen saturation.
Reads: 99 %
